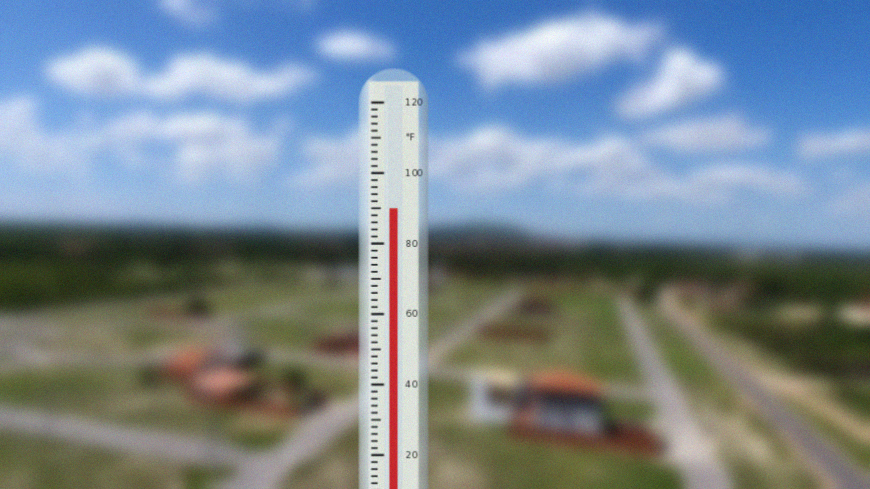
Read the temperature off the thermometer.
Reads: 90 °F
